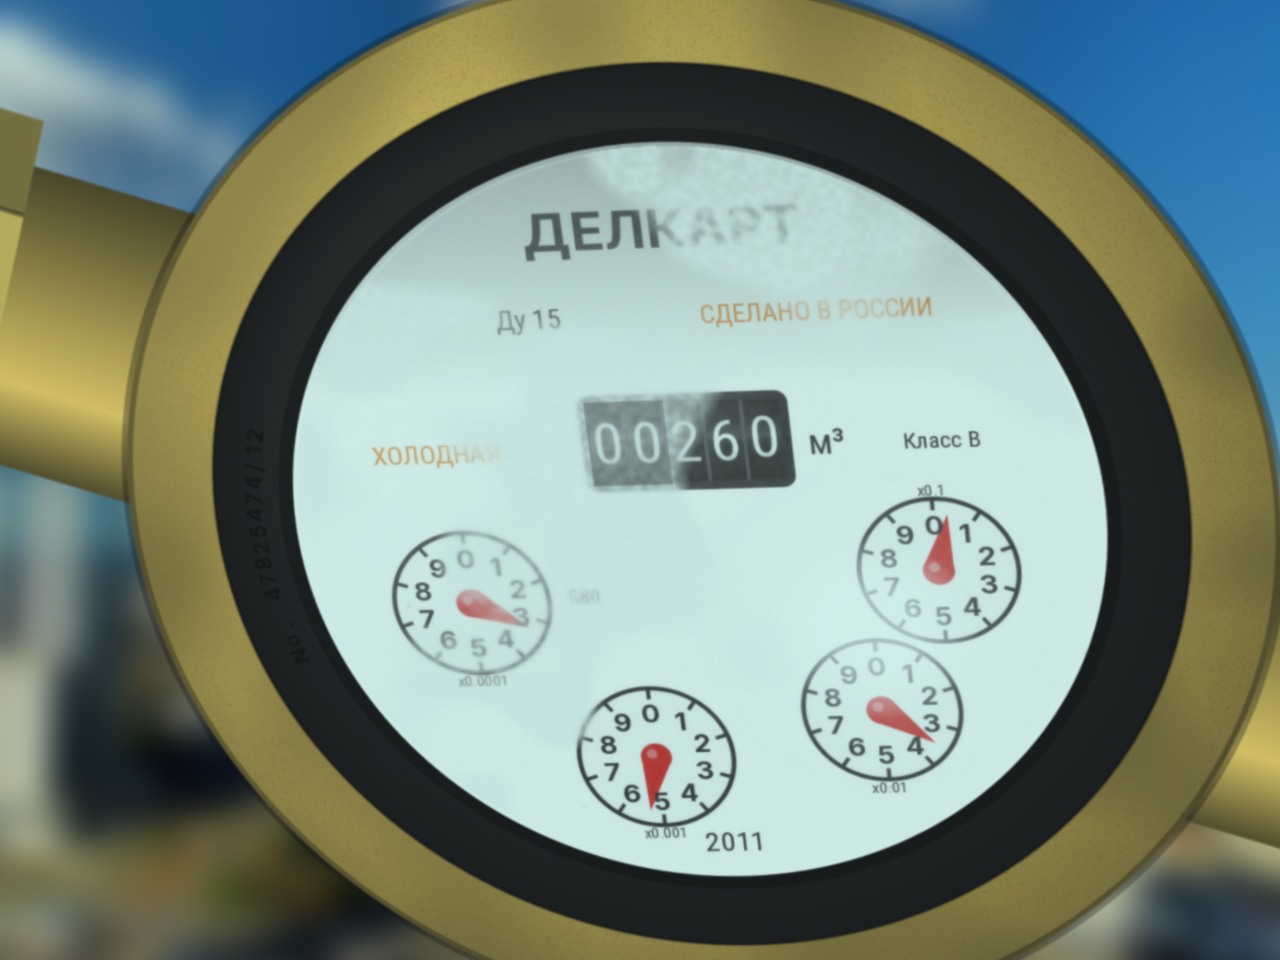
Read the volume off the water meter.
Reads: 260.0353 m³
